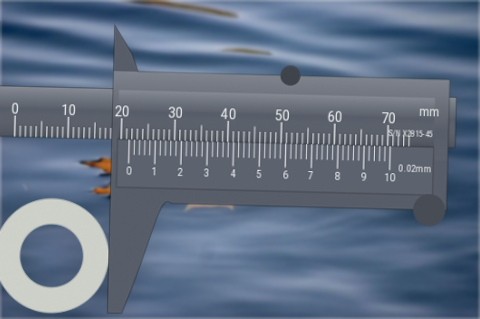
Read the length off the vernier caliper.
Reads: 21.5 mm
